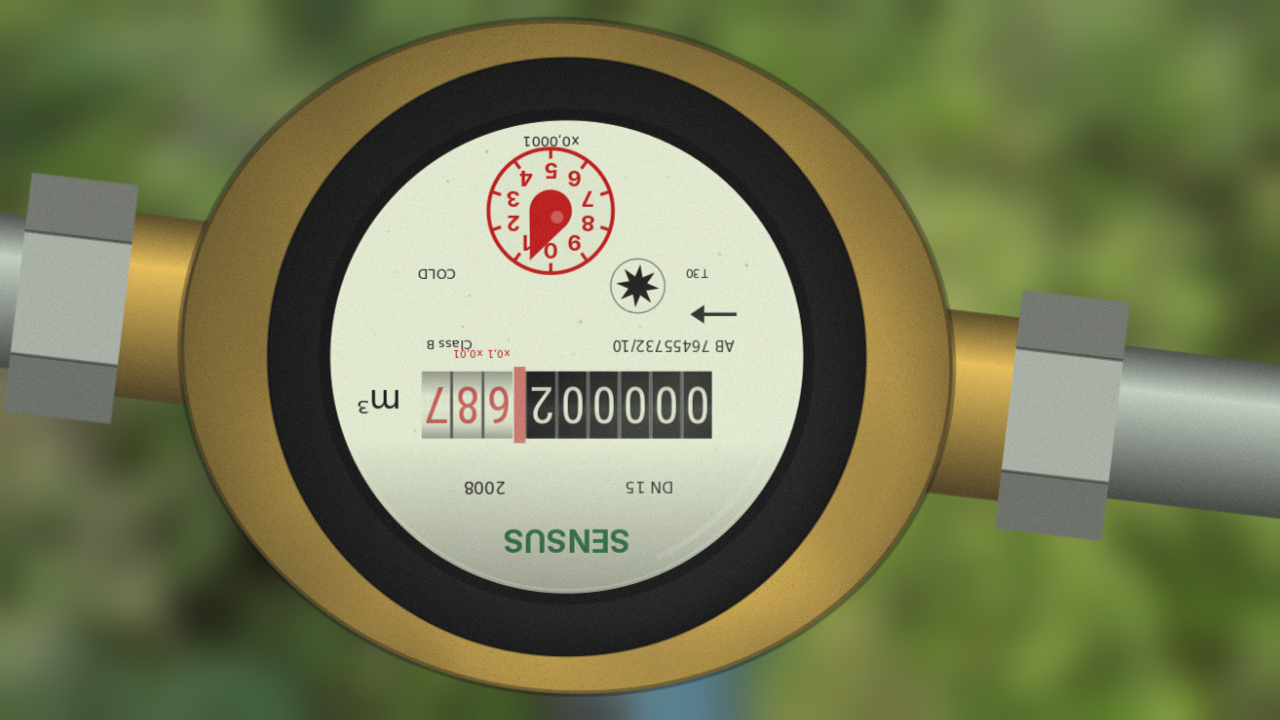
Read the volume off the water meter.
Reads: 2.6870 m³
